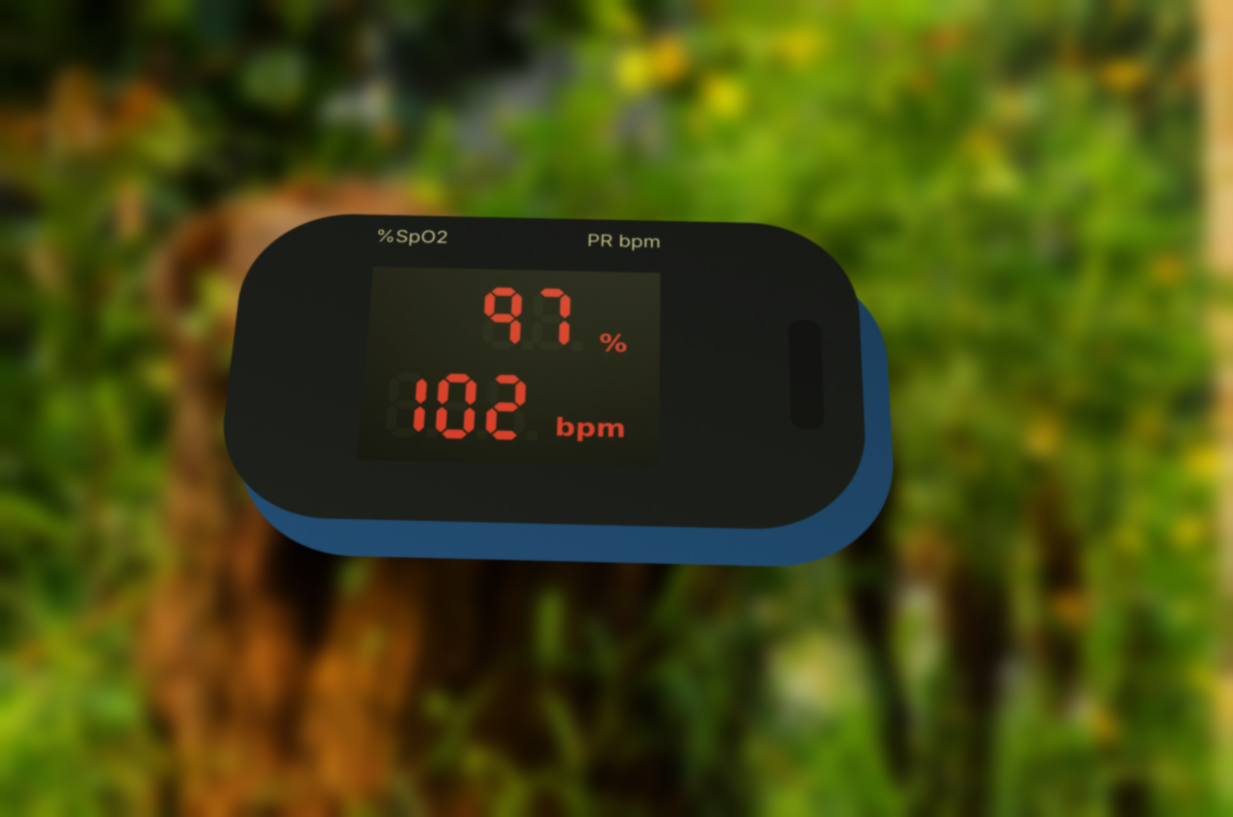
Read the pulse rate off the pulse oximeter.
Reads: 102 bpm
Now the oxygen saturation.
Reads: 97 %
